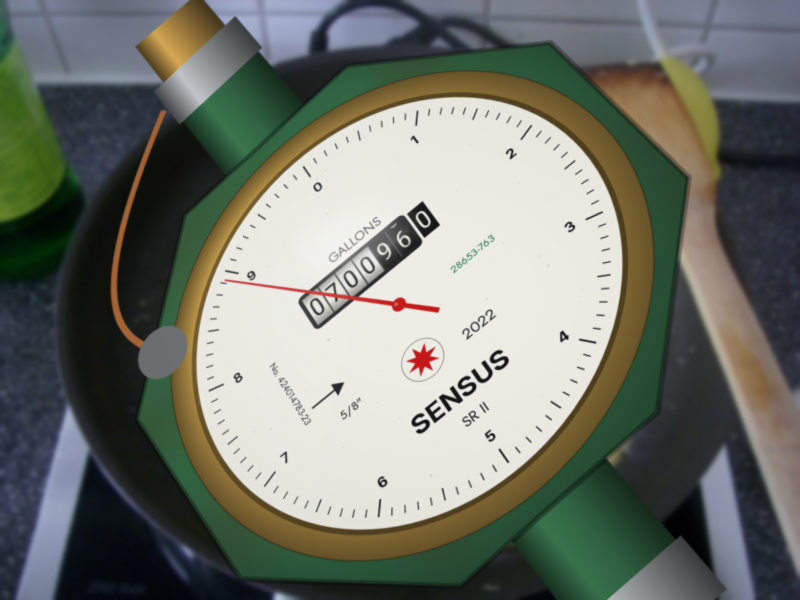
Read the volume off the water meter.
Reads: 700958.9 gal
